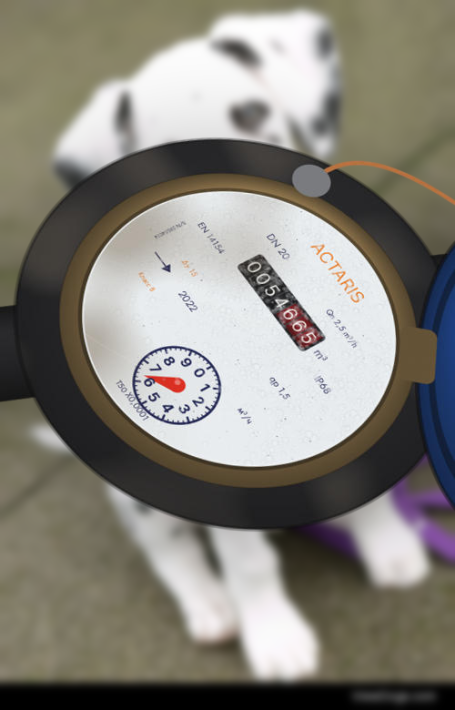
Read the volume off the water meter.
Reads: 54.6656 m³
